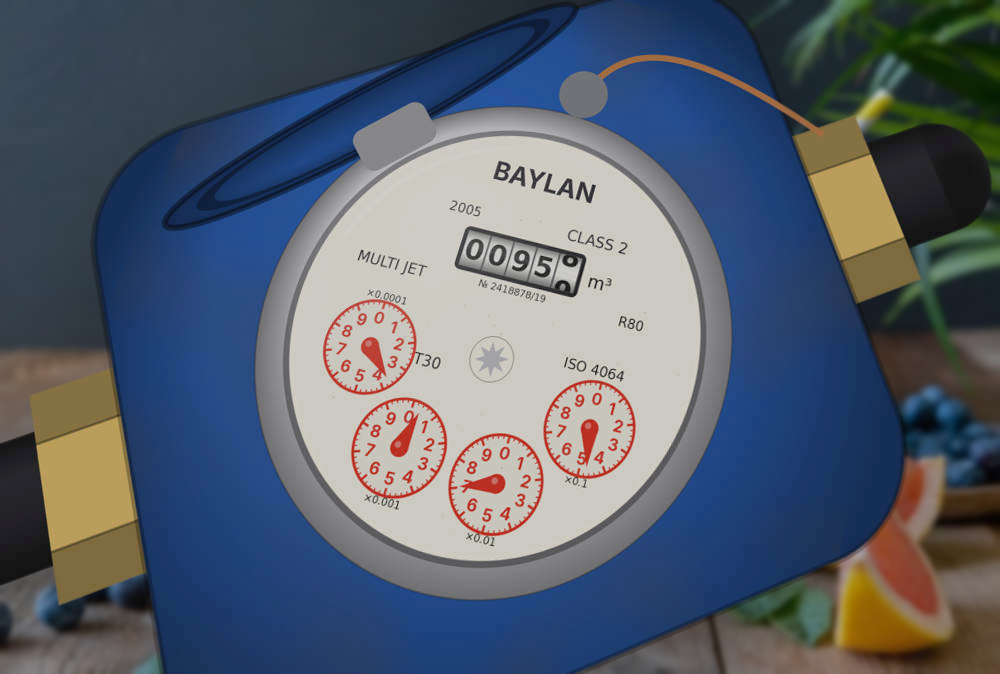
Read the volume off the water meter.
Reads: 958.4703 m³
